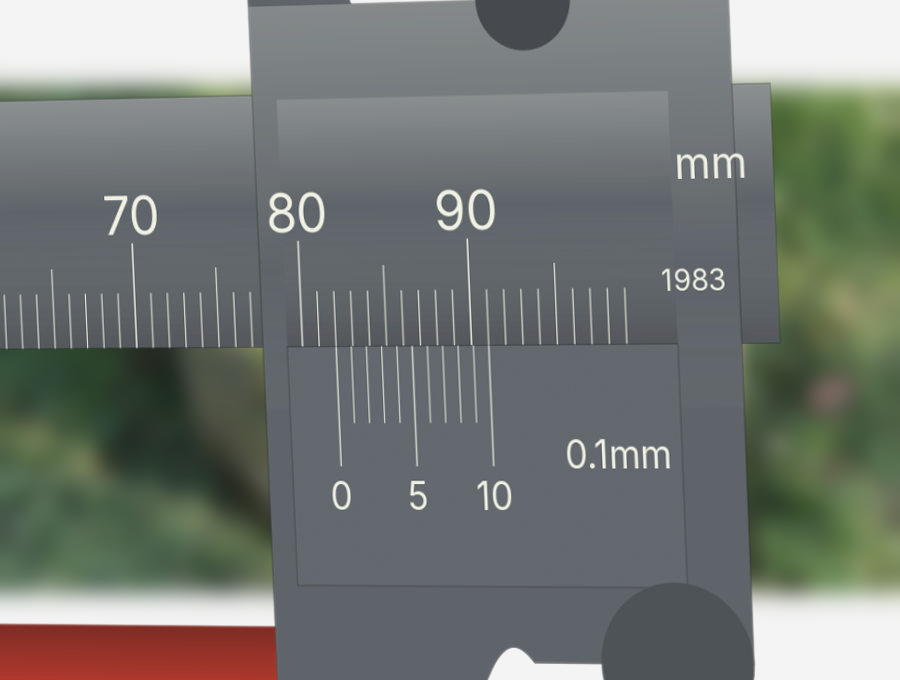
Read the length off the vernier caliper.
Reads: 82.0 mm
